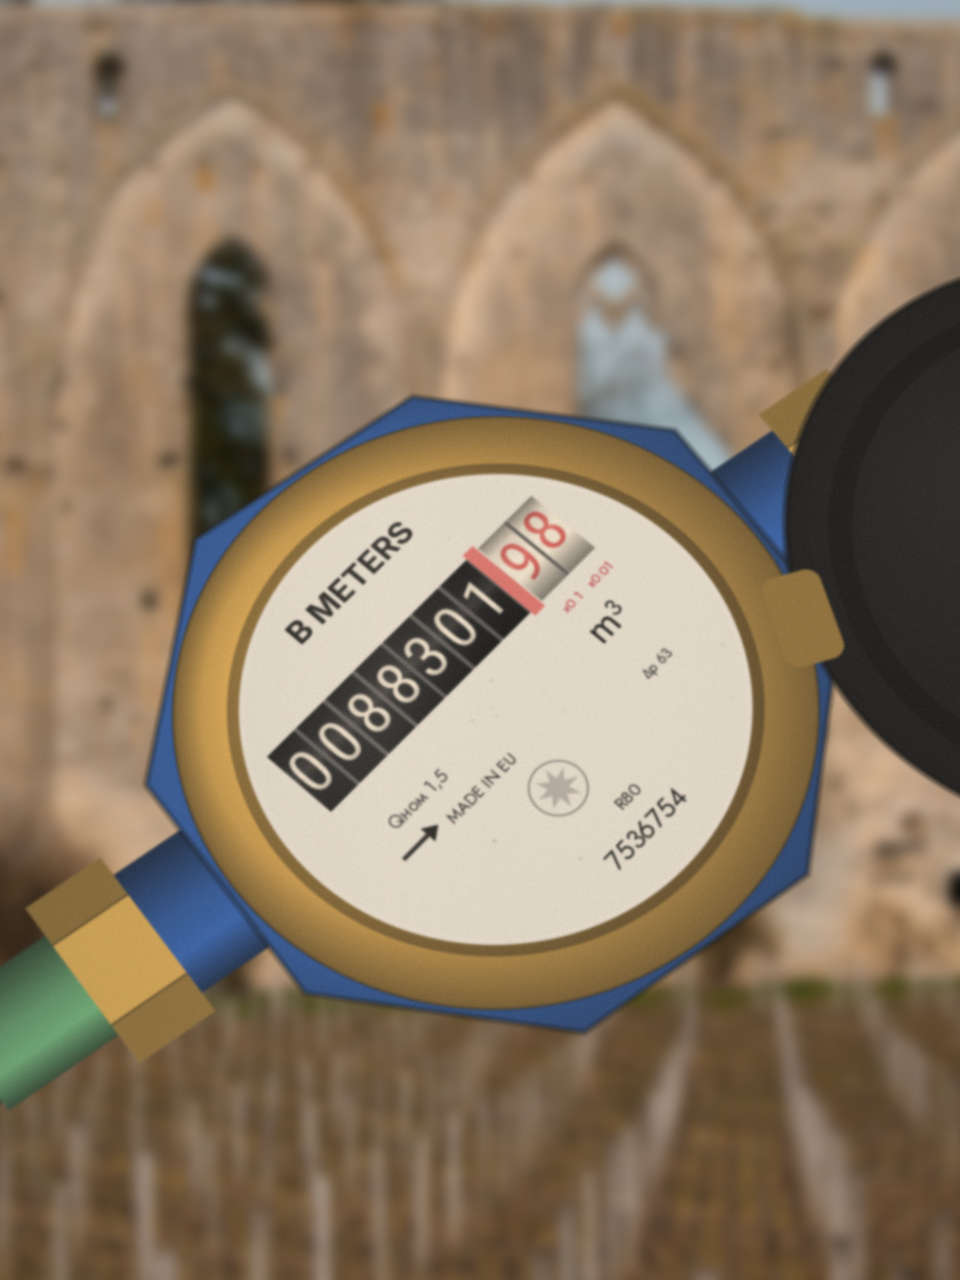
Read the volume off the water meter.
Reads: 88301.98 m³
